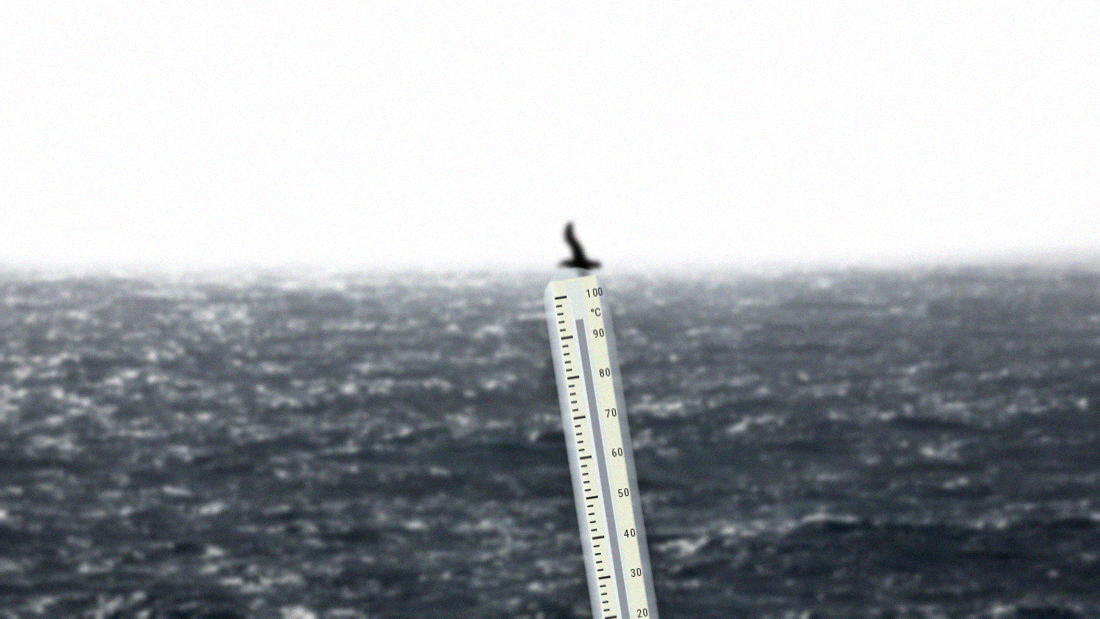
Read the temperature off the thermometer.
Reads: 94 °C
